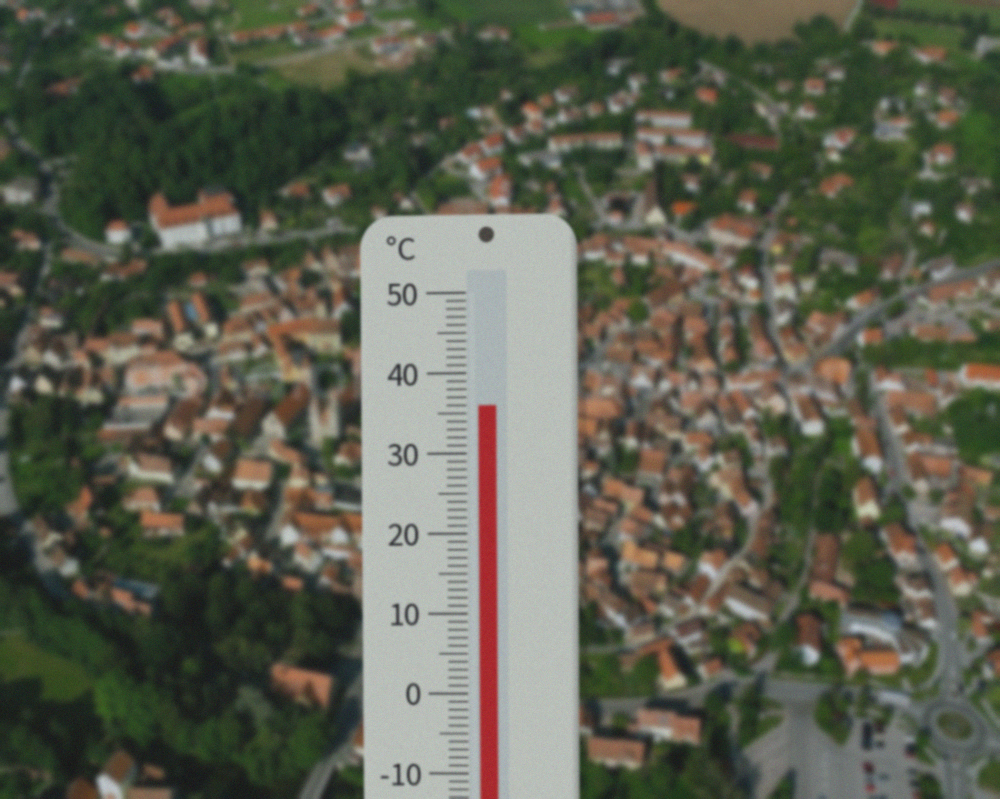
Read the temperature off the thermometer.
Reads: 36 °C
